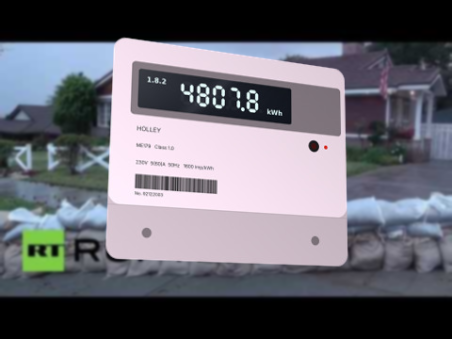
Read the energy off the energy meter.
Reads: 4807.8 kWh
